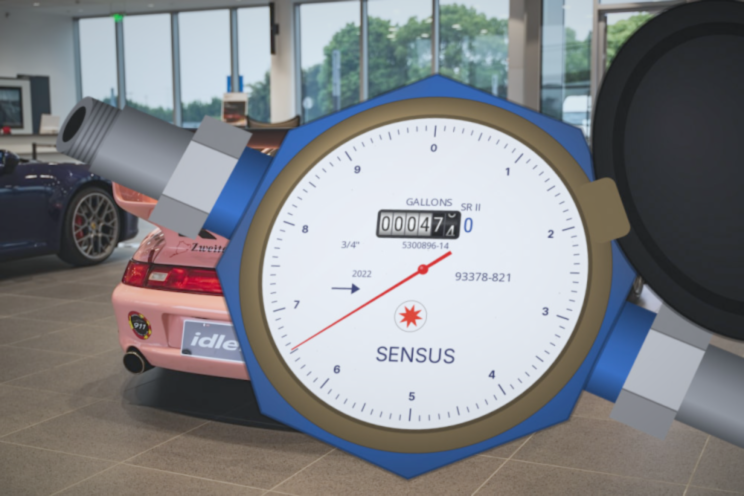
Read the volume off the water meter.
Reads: 4736.5 gal
